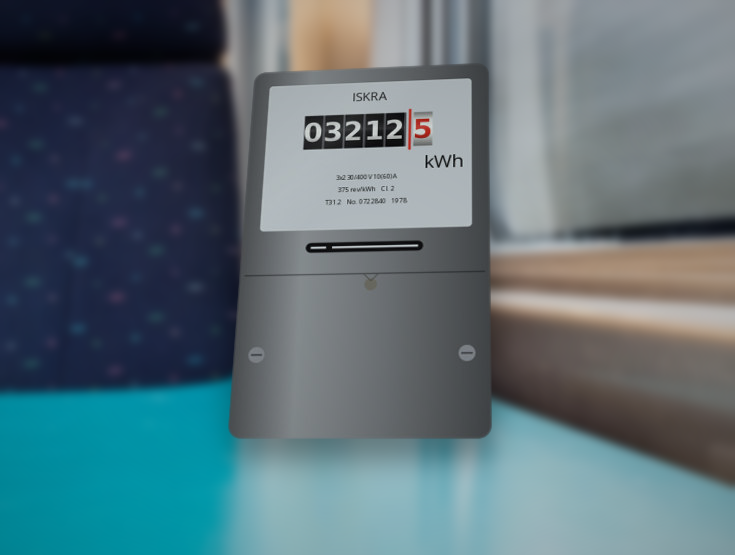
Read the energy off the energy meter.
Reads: 3212.5 kWh
